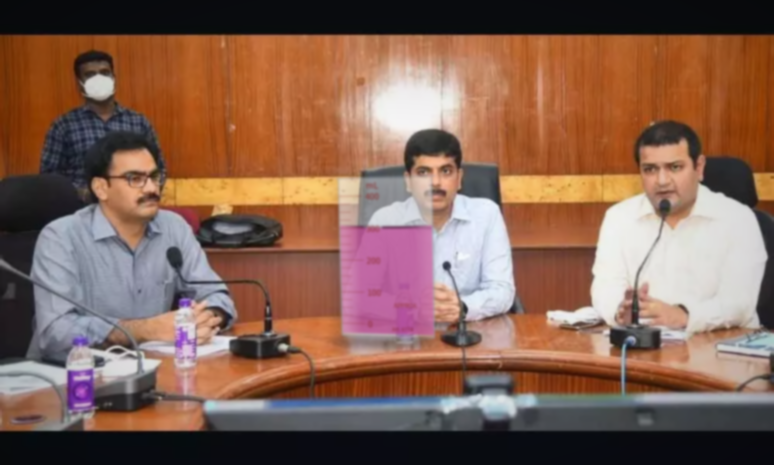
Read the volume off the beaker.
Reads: 300 mL
